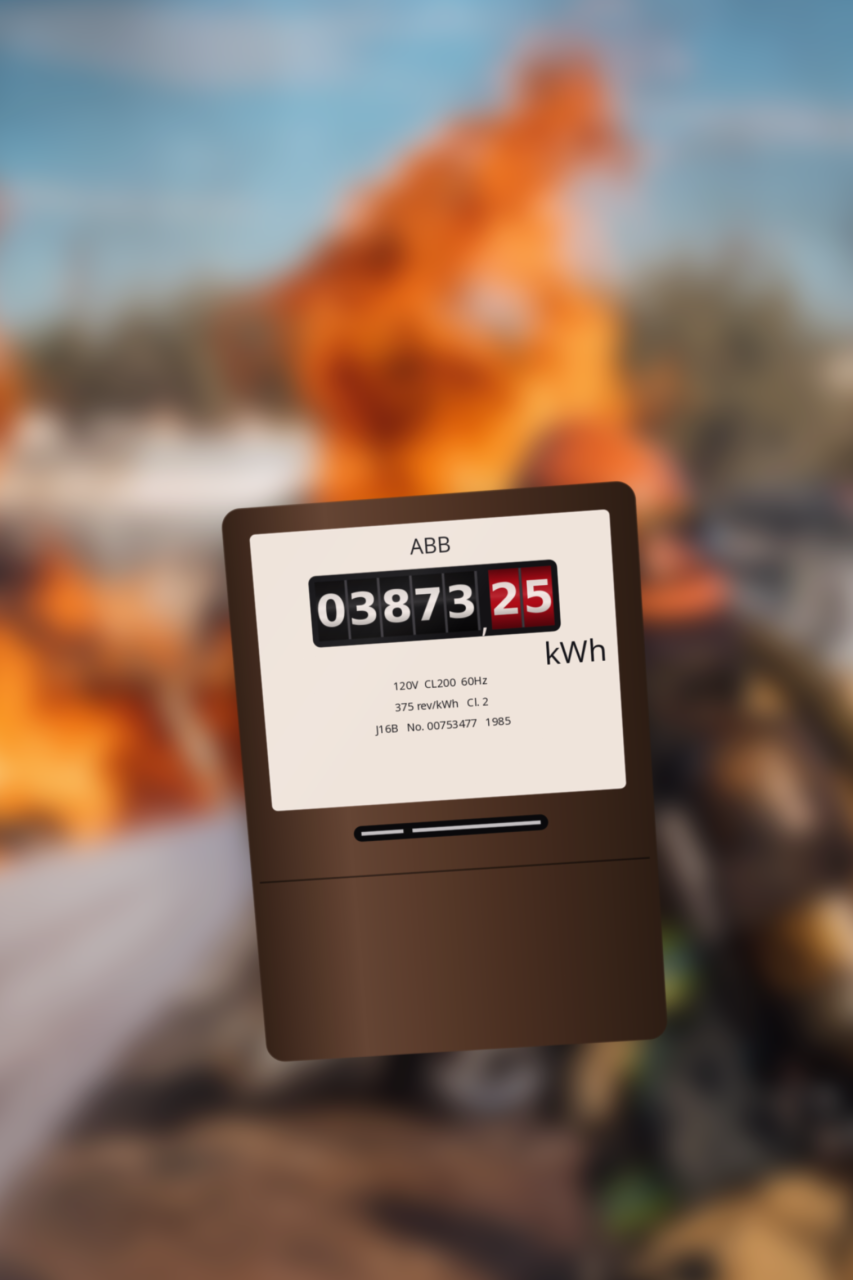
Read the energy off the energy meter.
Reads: 3873.25 kWh
